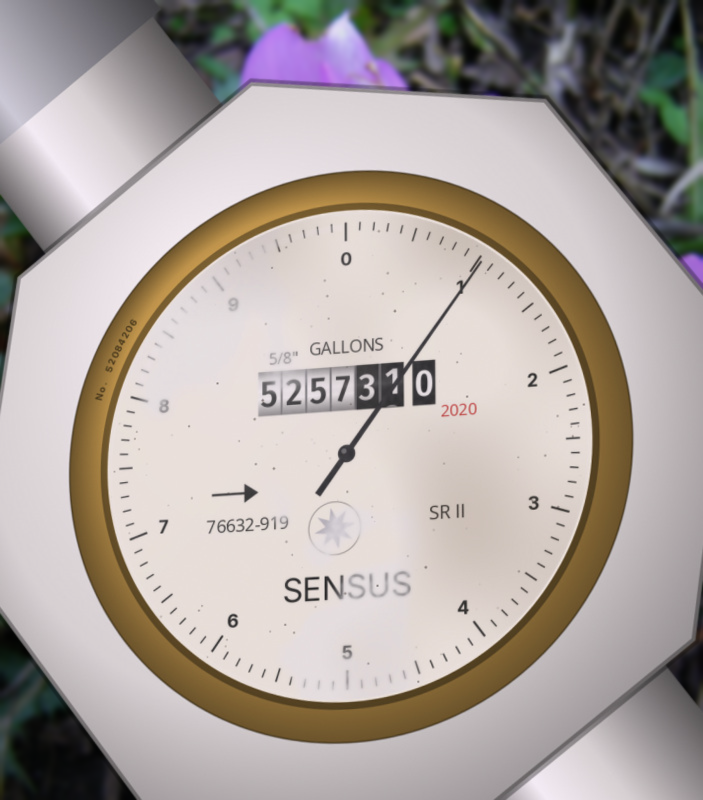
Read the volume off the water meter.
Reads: 5257311.0 gal
